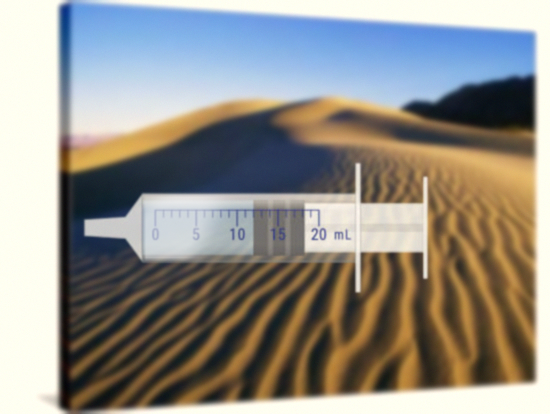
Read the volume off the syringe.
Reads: 12 mL
